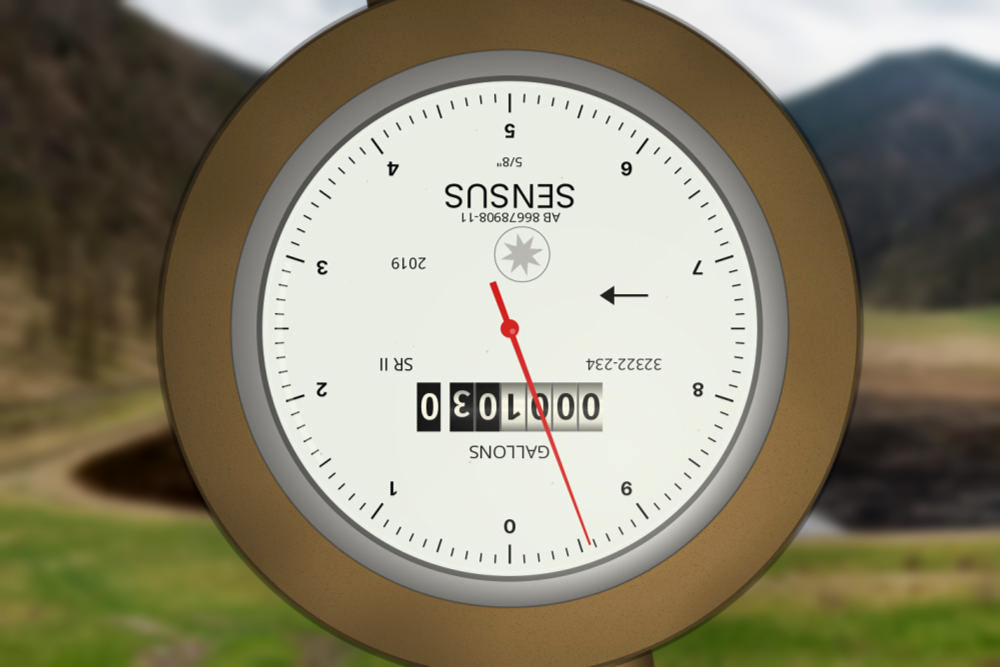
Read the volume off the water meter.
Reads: 1029.4 gal
